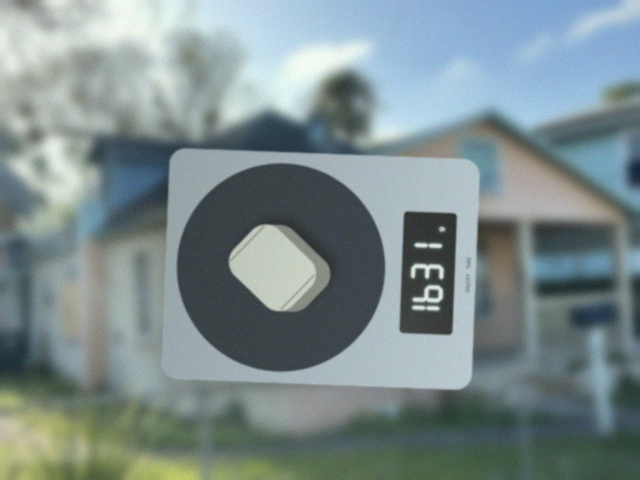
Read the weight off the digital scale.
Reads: 1631 g
